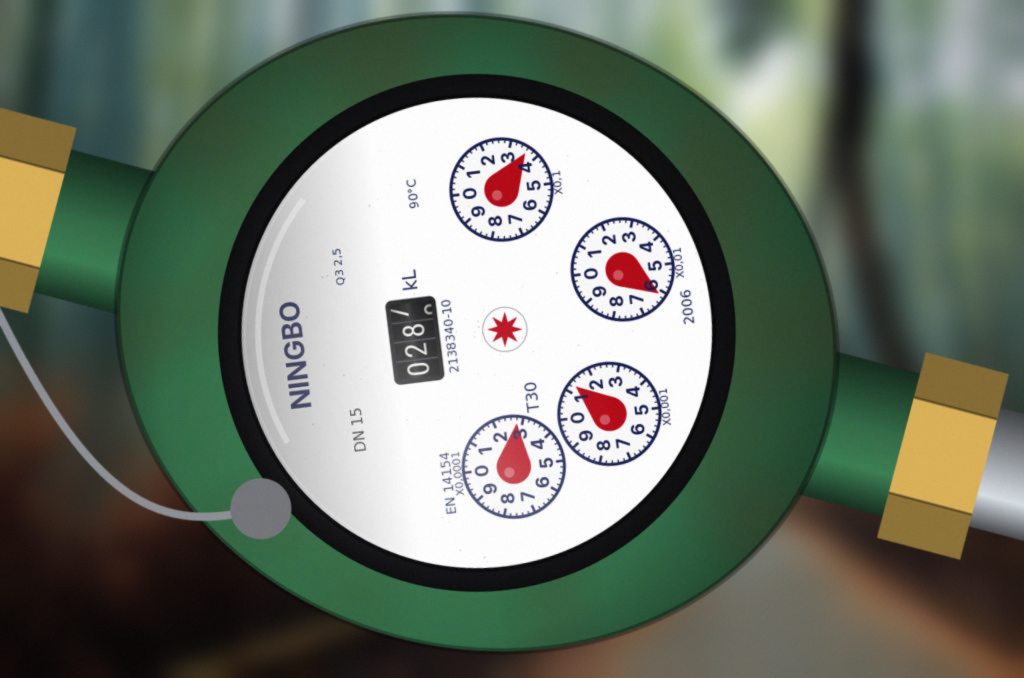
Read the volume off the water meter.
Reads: 287.3612 kL
